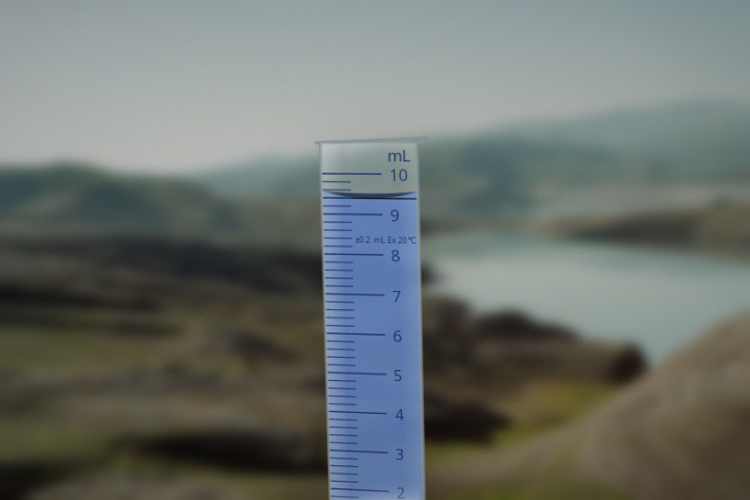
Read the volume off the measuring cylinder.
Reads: 9.4 mL
